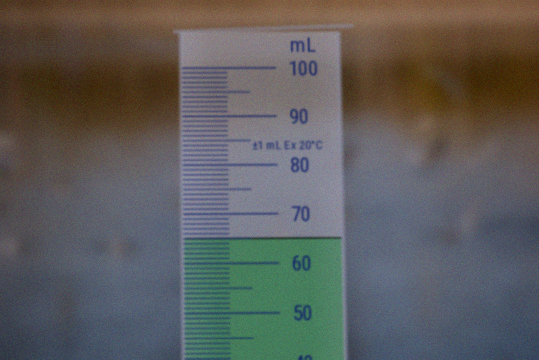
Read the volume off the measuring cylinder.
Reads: 65 mL
